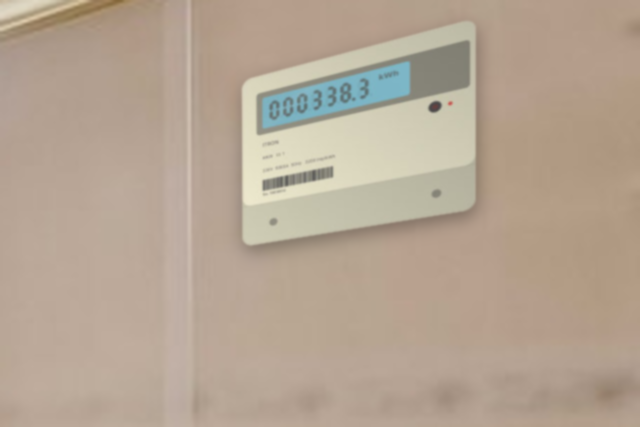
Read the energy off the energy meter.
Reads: 338.3 kWh
